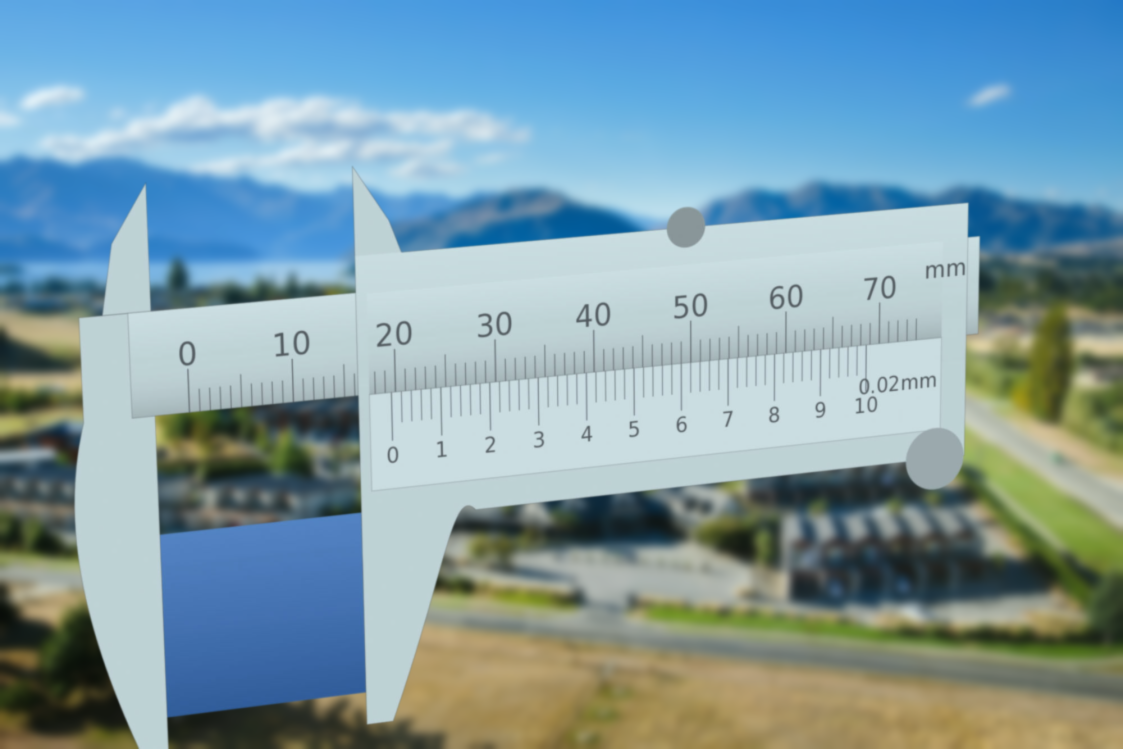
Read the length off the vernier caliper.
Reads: 19.6 mm
